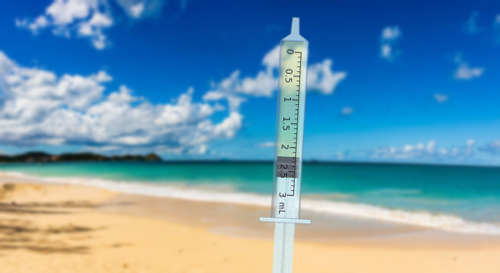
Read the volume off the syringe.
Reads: 2.2 mL
